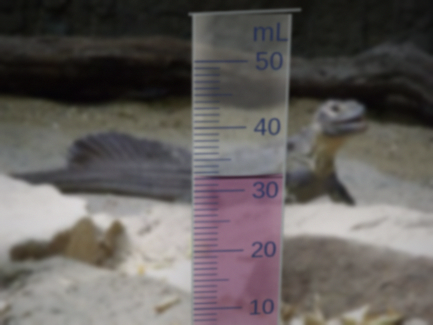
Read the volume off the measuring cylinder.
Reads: 32 mL
